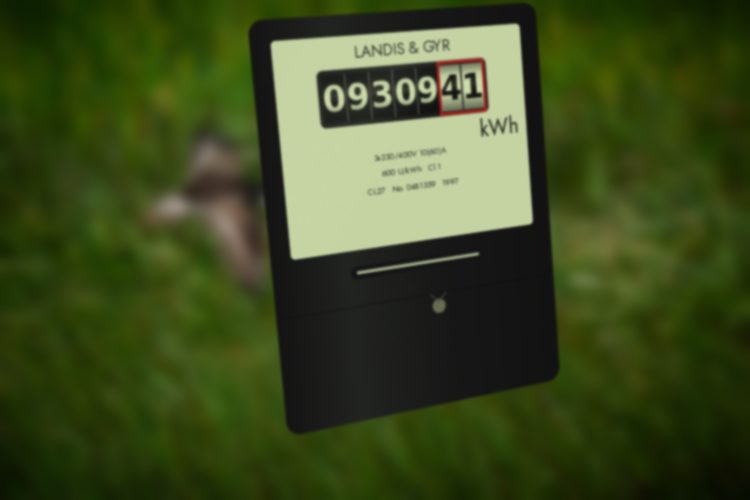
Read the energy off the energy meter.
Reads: 9309.41 kWh
